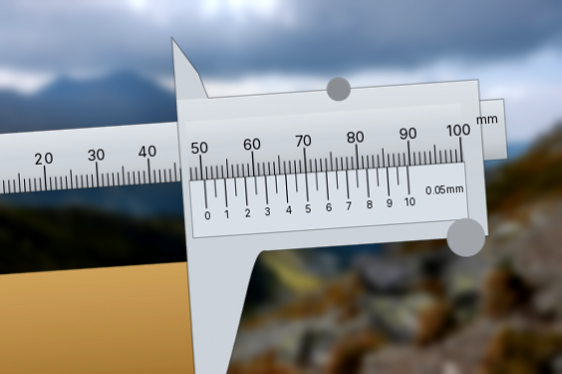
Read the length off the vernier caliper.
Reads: 50.5 mm
